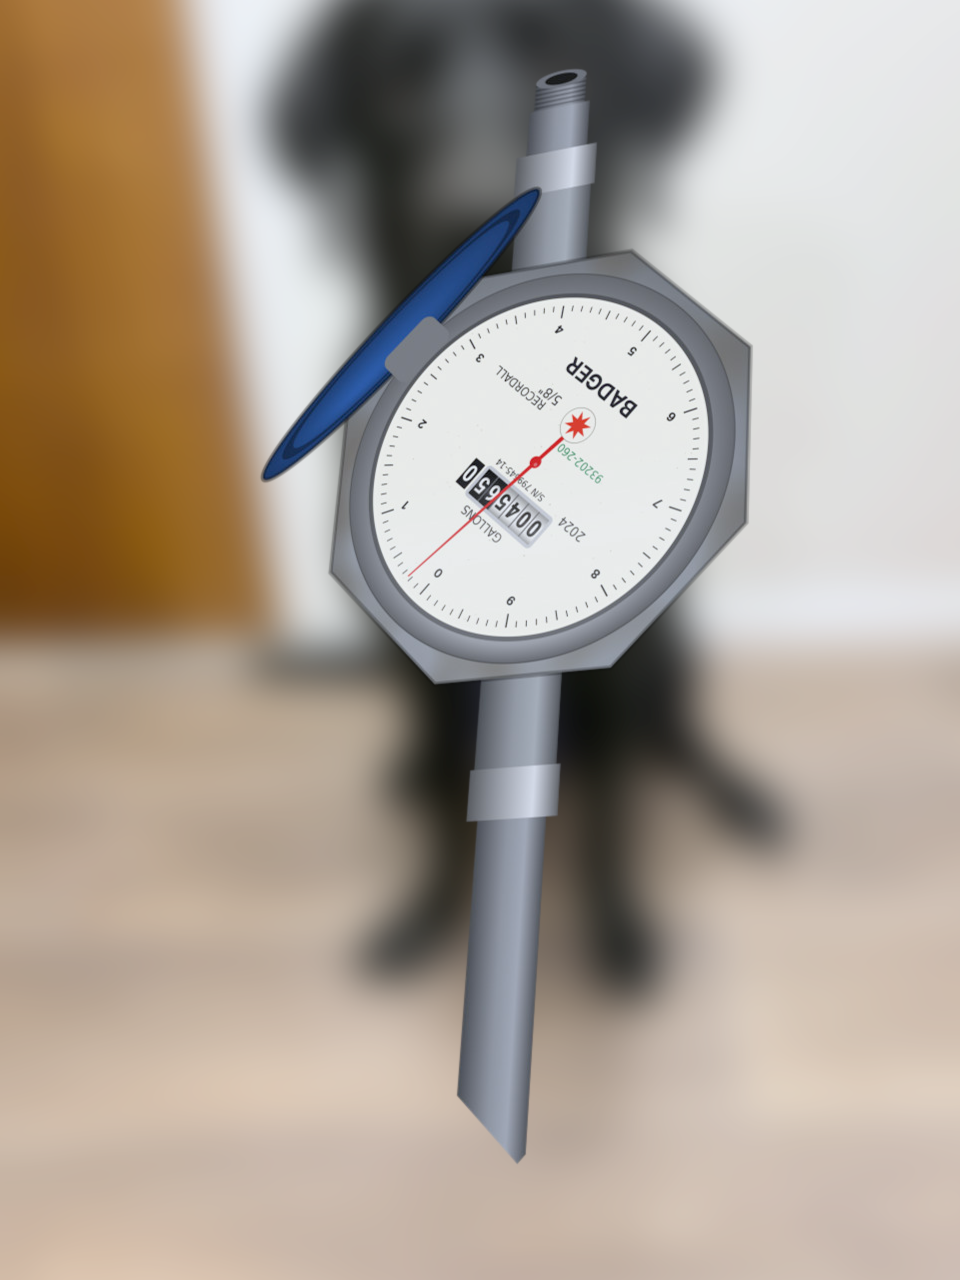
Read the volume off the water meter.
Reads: 45650.2 gal
